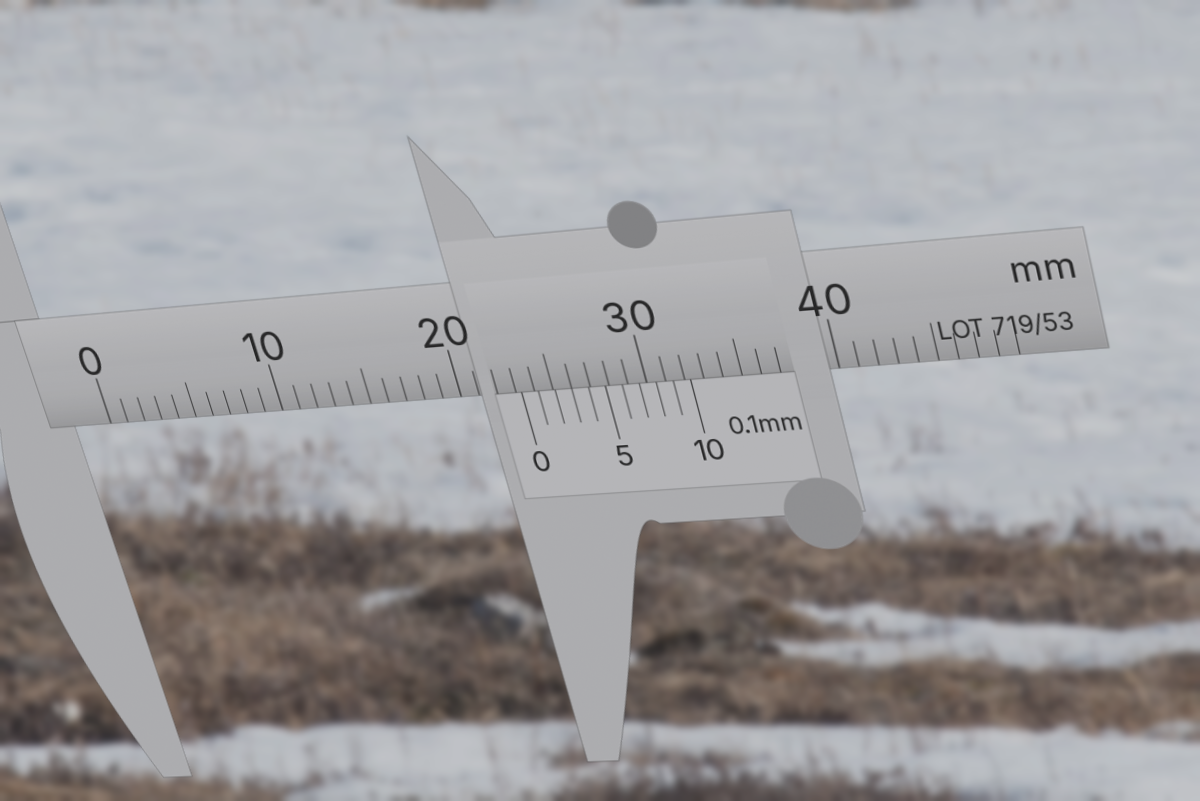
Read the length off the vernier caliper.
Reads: 23.3 mm
